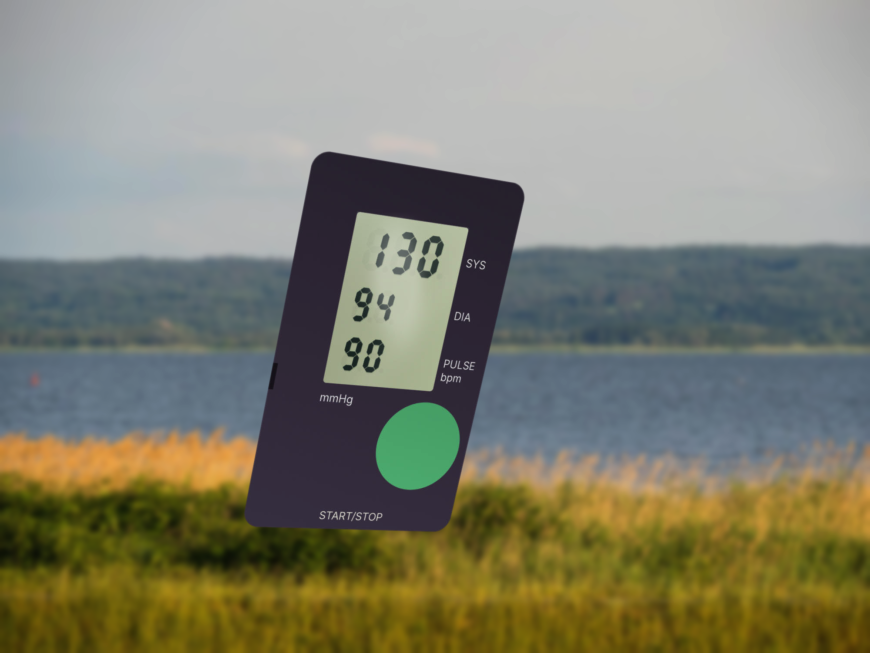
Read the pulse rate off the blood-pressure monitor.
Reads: 90 bpm
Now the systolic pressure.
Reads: 130 mmHg
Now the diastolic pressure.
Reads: 94 mmHg
